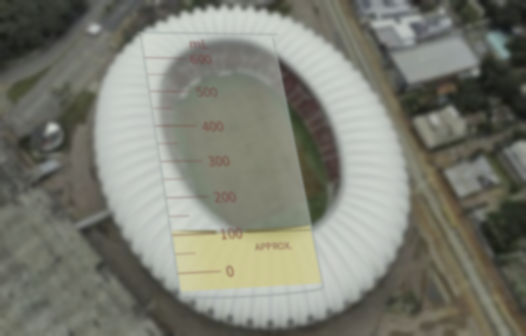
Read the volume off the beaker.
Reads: 100 mL
